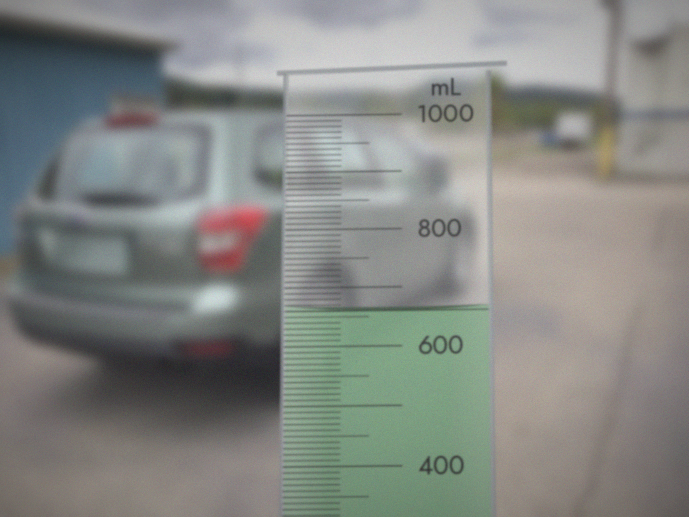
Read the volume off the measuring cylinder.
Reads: 660 mL
